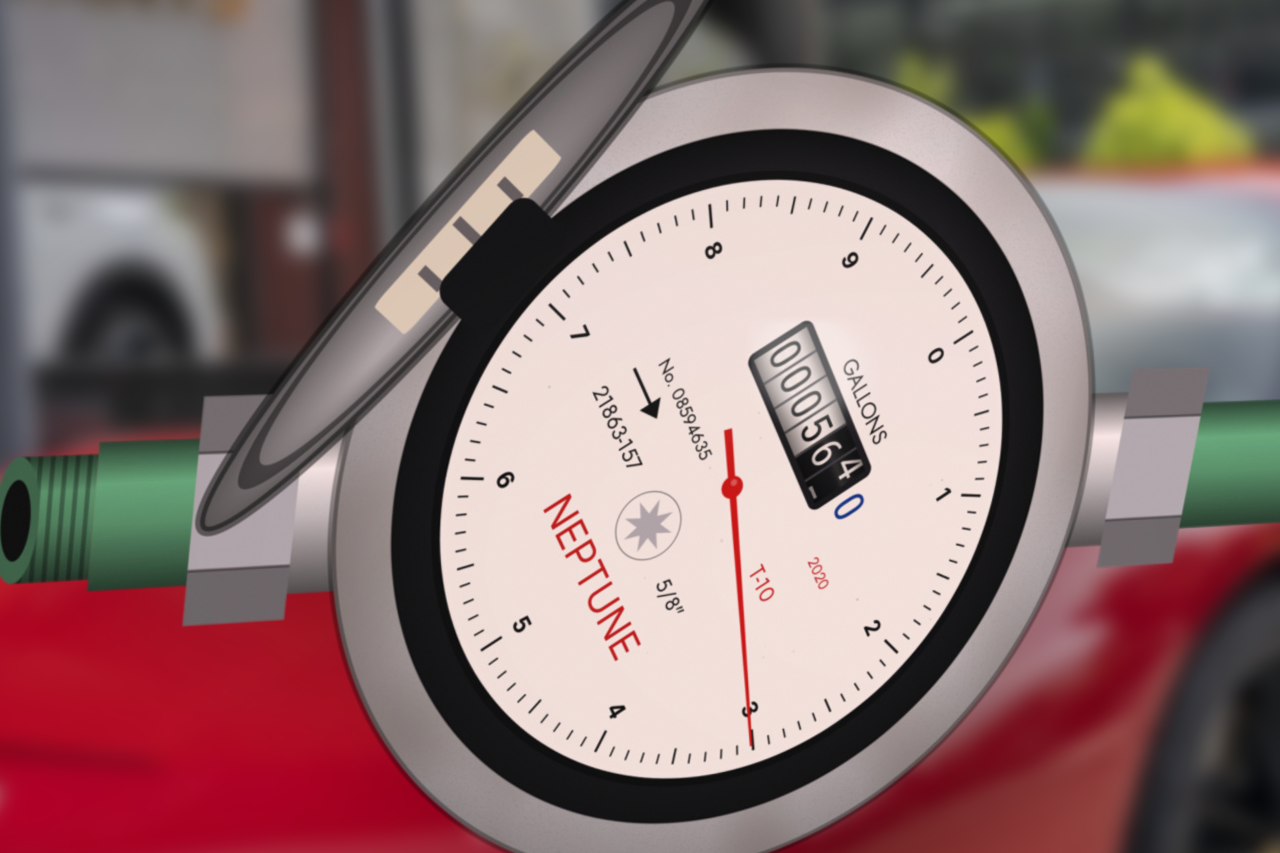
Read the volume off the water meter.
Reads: 5643.0 gal
